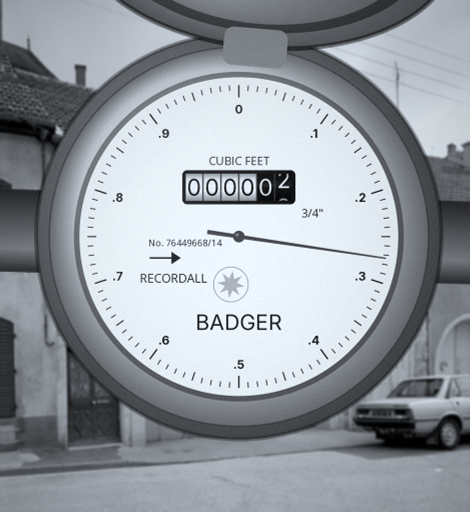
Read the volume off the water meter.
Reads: 2.27 ft³
